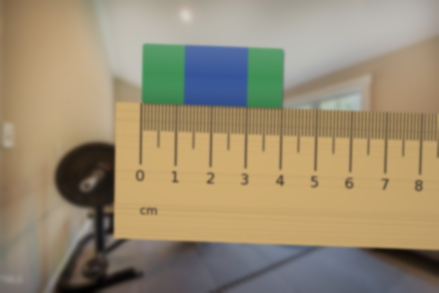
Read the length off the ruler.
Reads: 4 cm
